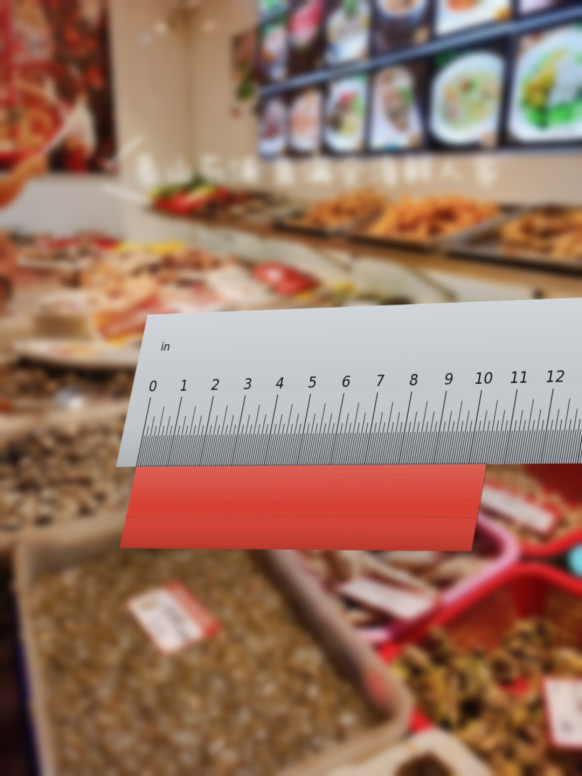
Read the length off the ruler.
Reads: 10.5 in
